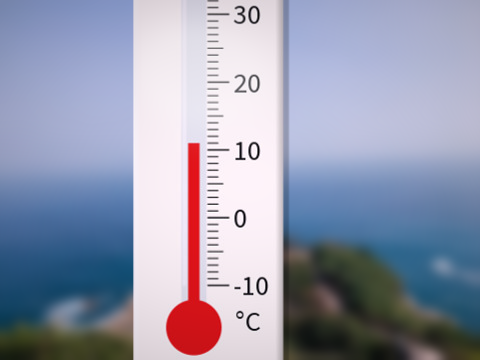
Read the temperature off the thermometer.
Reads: 11 °C
